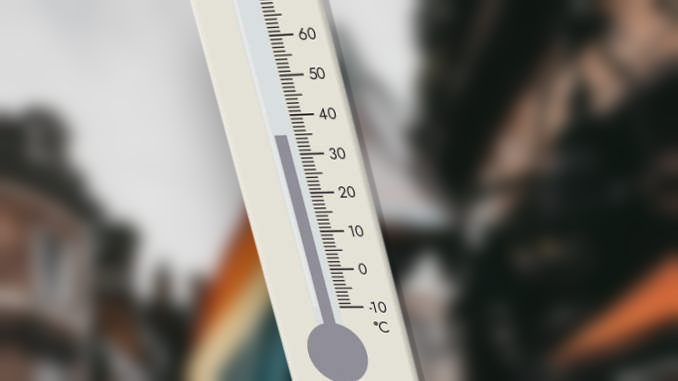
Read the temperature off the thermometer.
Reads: 35 °C
